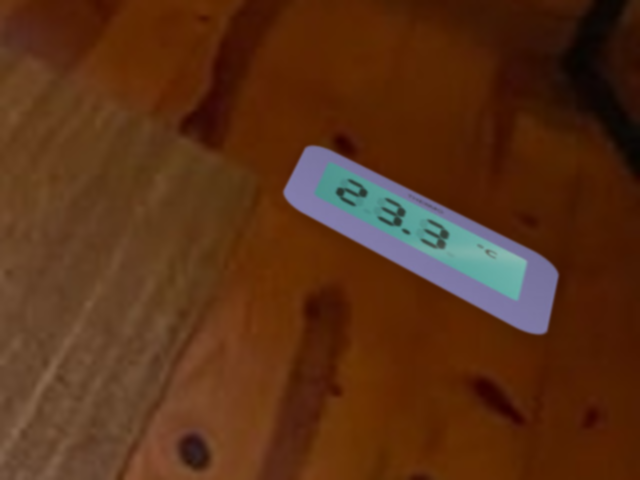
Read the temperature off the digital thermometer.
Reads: 23.3 °C
